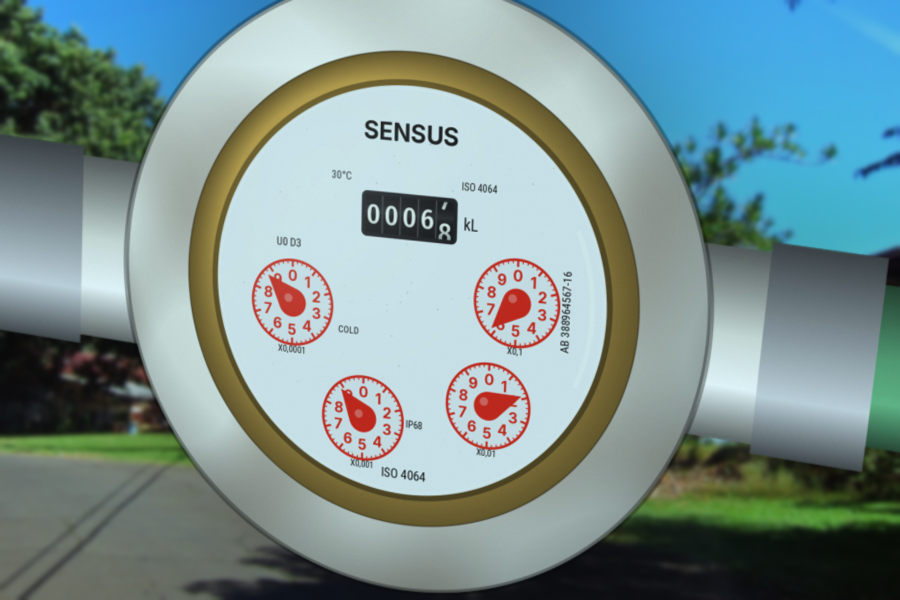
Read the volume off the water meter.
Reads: 67.6188 kL
